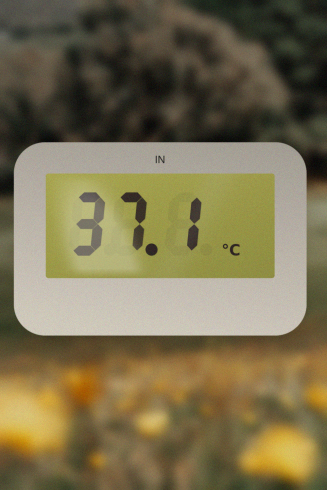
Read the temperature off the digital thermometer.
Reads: 37.1 °C
